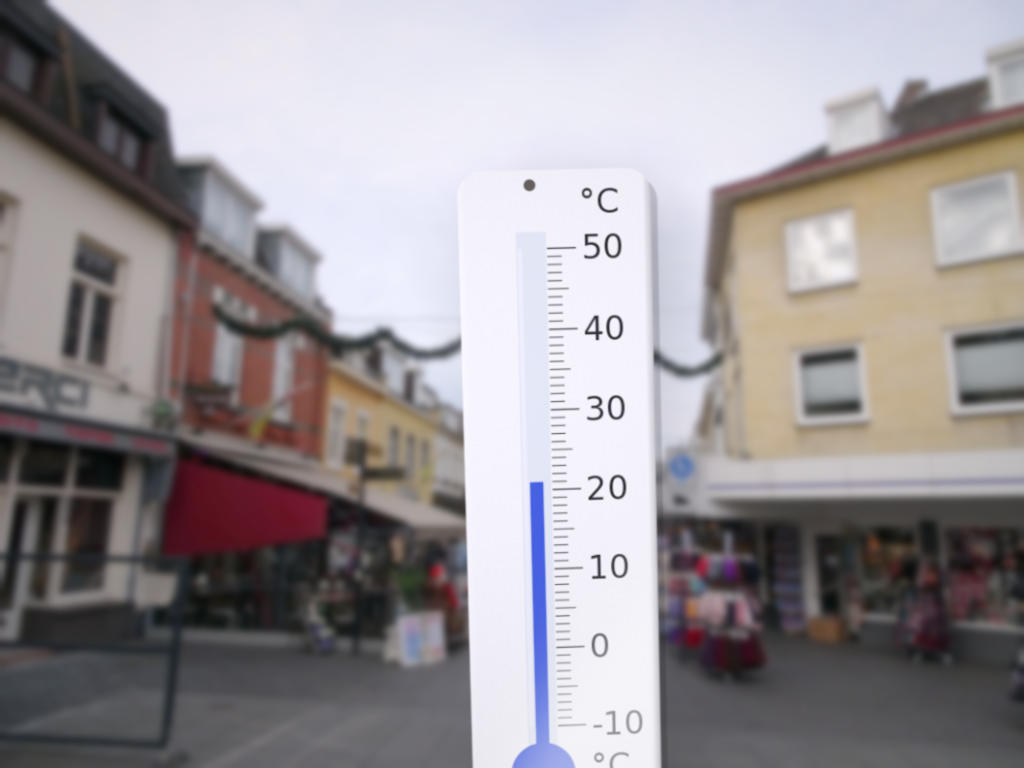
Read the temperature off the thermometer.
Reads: 21 °C
